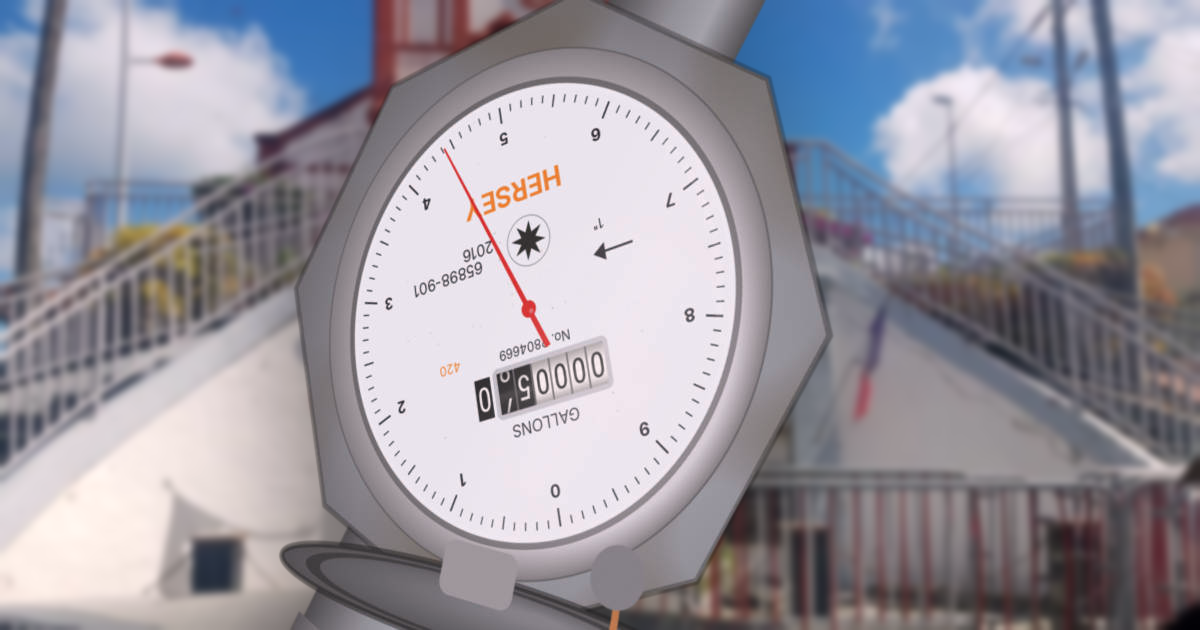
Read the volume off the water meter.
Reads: 574.4 gal
